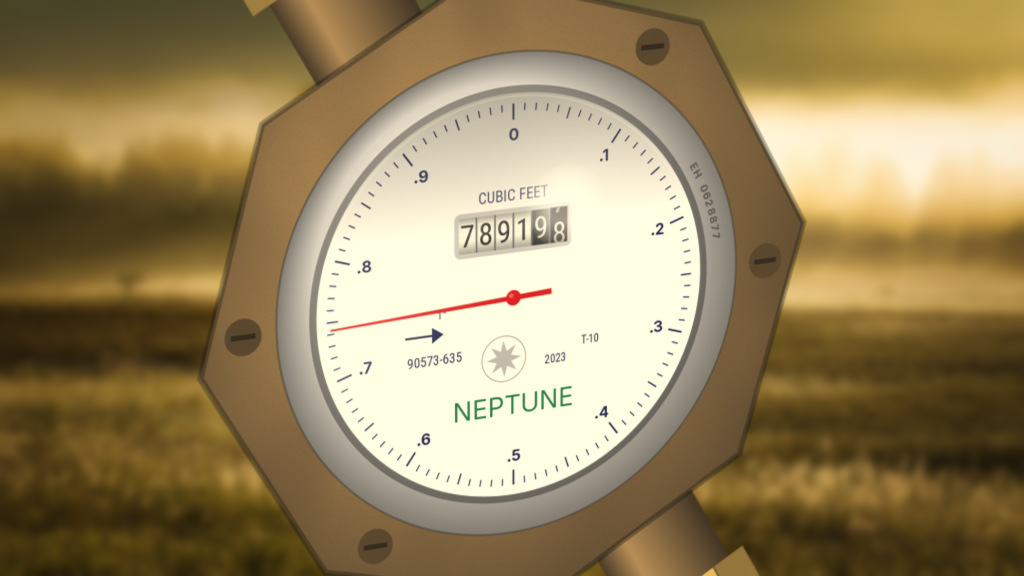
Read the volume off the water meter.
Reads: 789197.74 ft³
